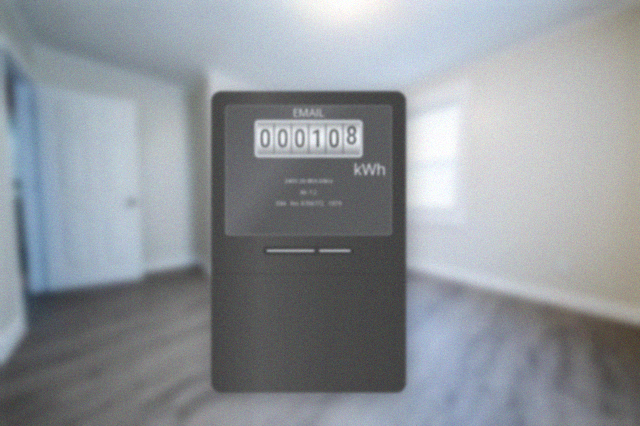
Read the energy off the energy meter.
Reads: 108 kWh
